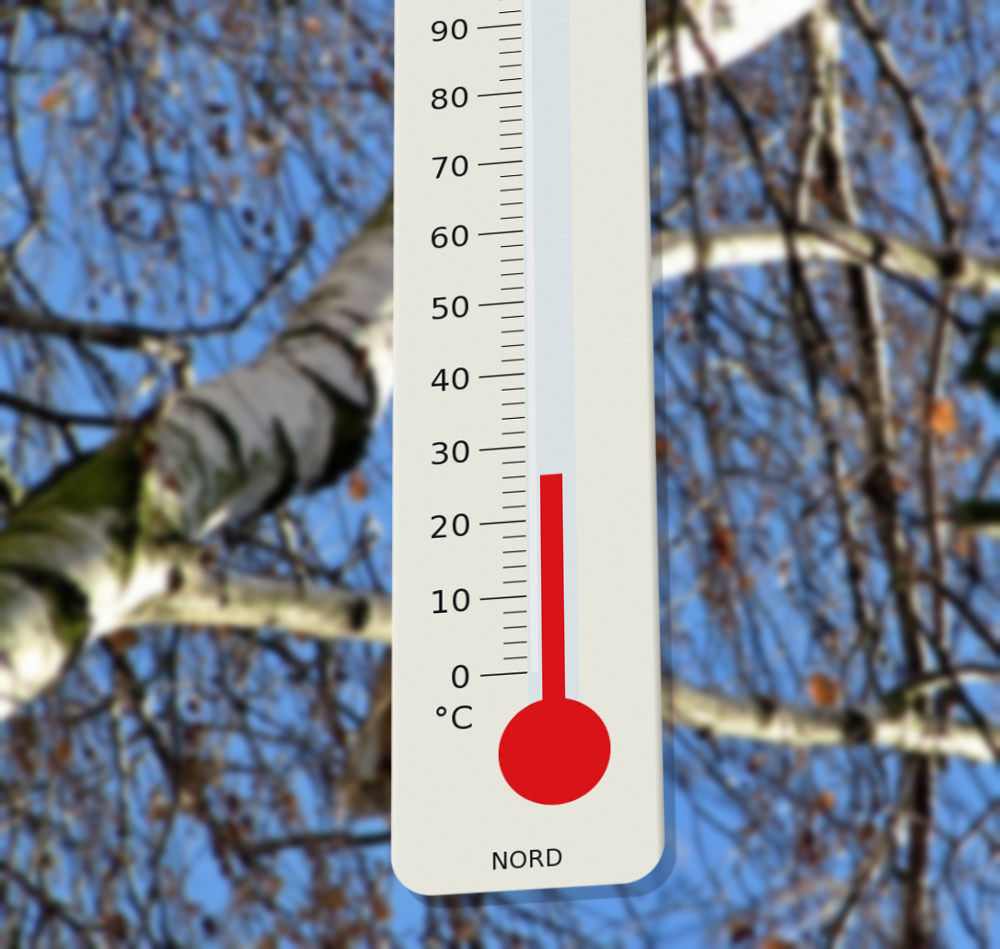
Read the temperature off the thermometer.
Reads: 26 °C
